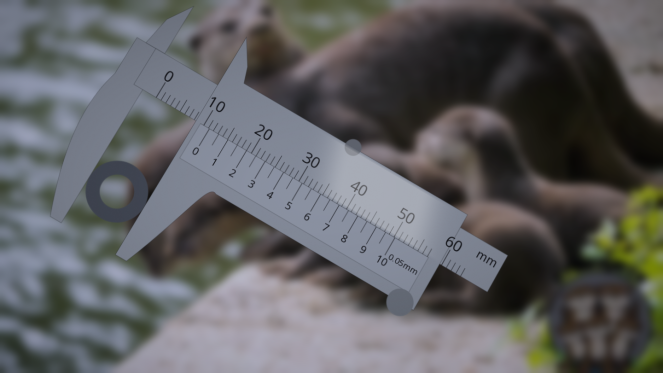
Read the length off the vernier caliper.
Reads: 11.2 mm
